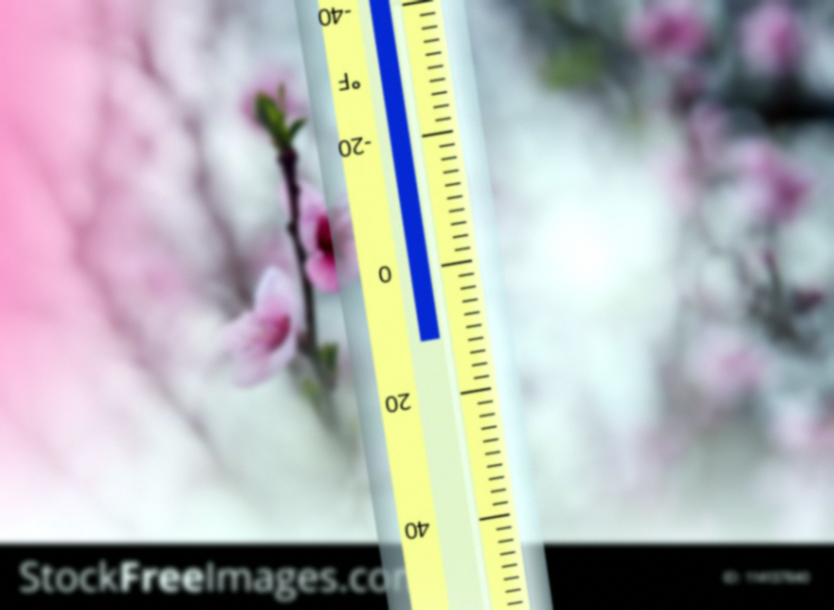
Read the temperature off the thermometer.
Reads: 11 °F
